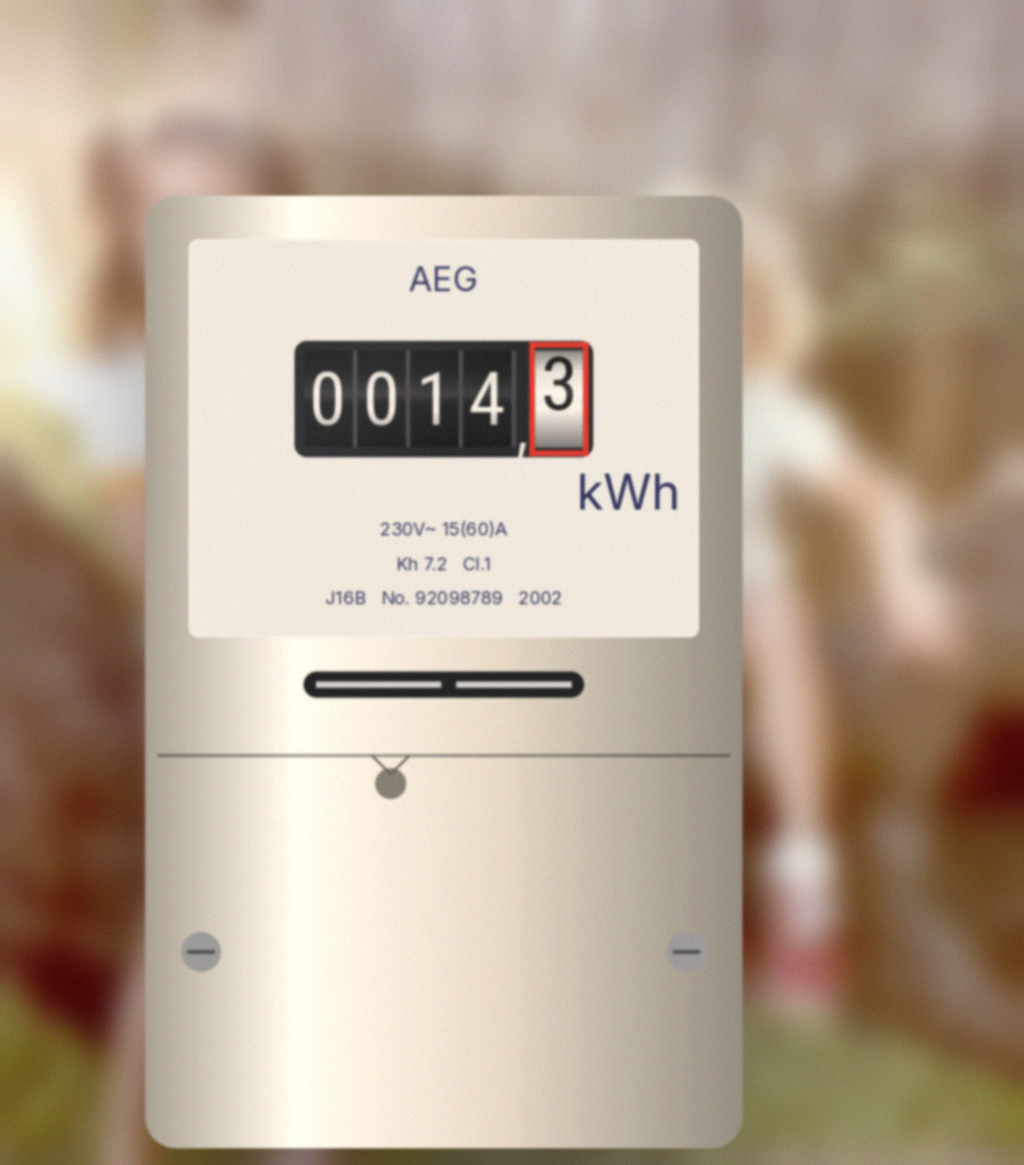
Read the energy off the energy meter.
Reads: 14.3 kWh
